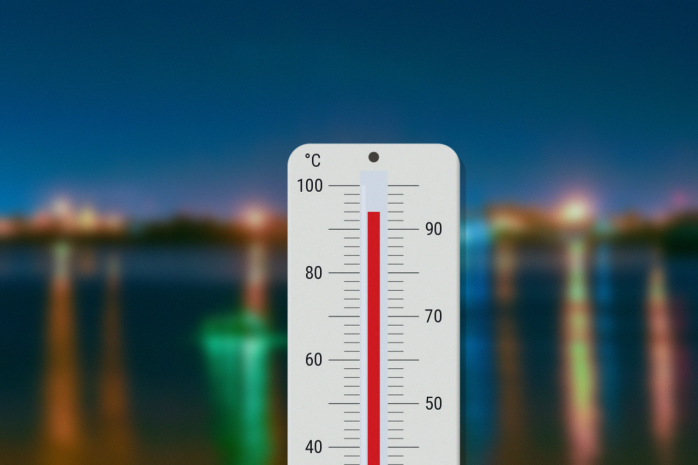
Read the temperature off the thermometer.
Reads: 94 °C
